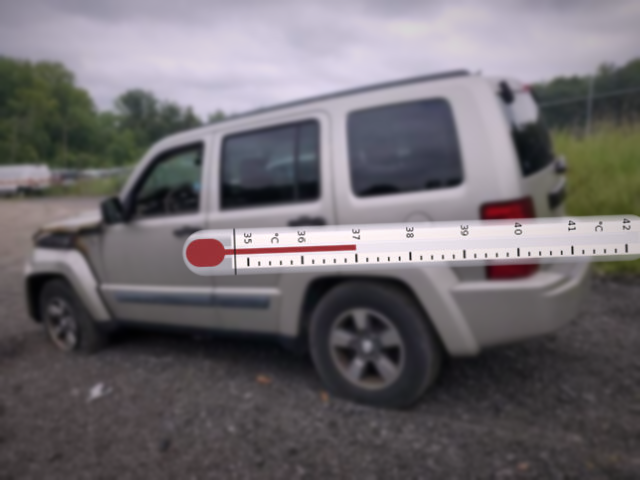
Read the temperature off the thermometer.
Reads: 37 °C
